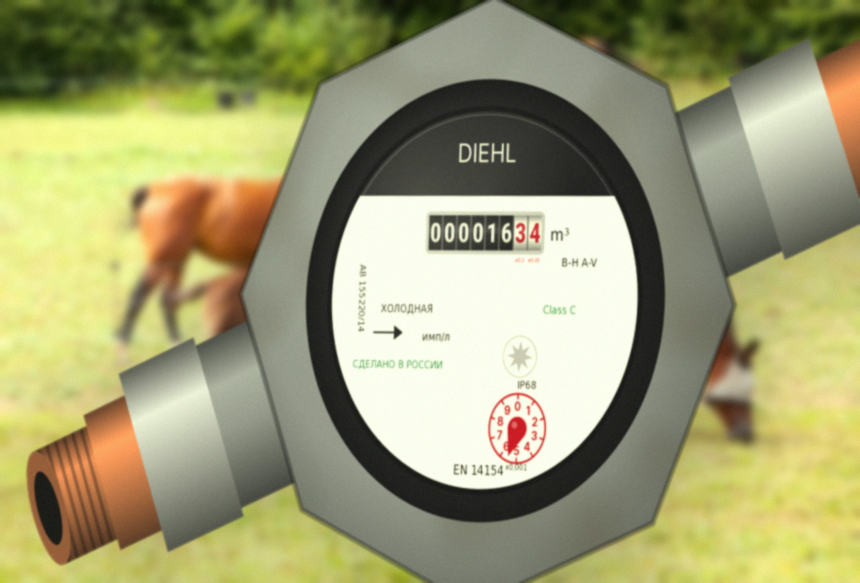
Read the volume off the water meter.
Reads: 16.345 m³
